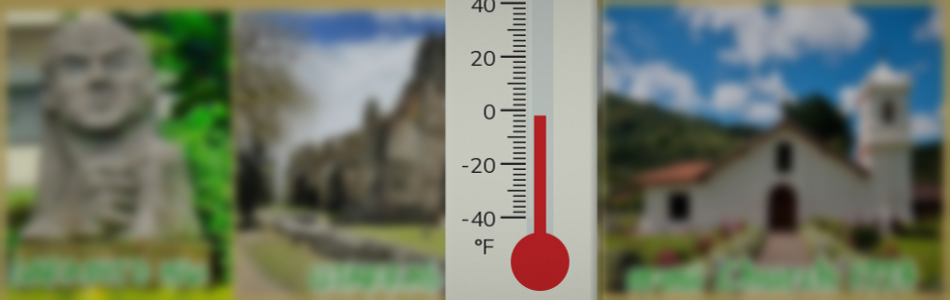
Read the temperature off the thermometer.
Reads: -2 °F
